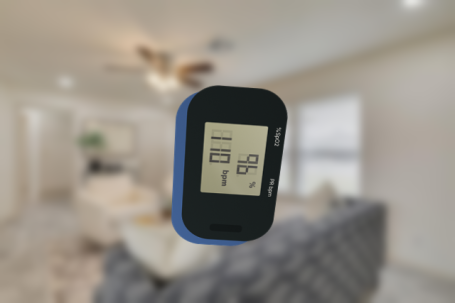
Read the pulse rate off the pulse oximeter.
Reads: 110 bpm
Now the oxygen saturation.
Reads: 96 %
